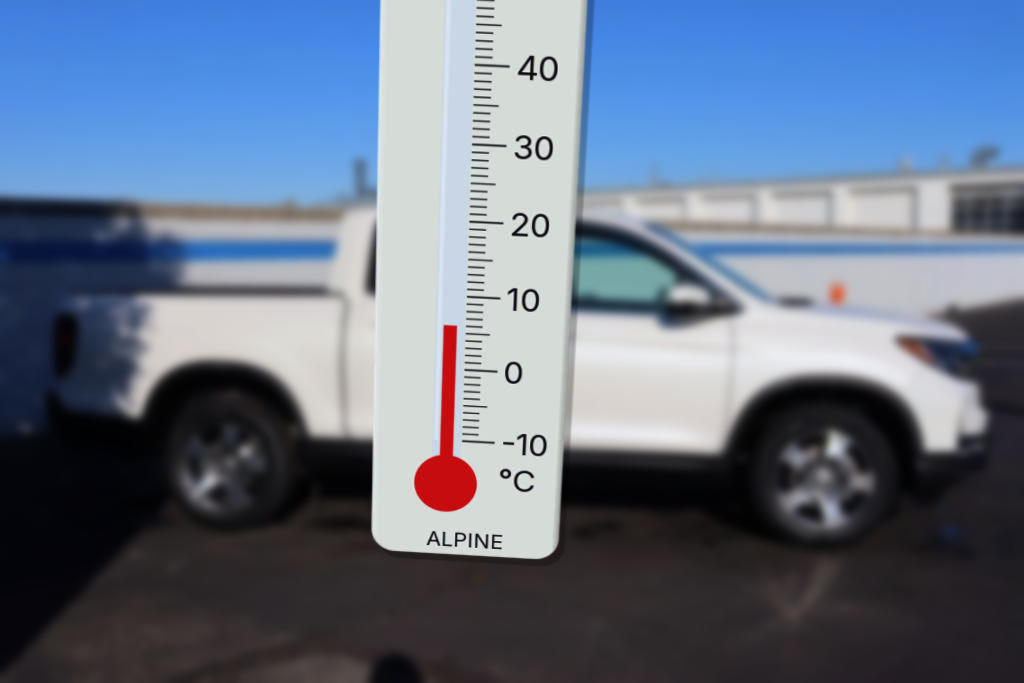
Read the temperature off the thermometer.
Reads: 6 °C
